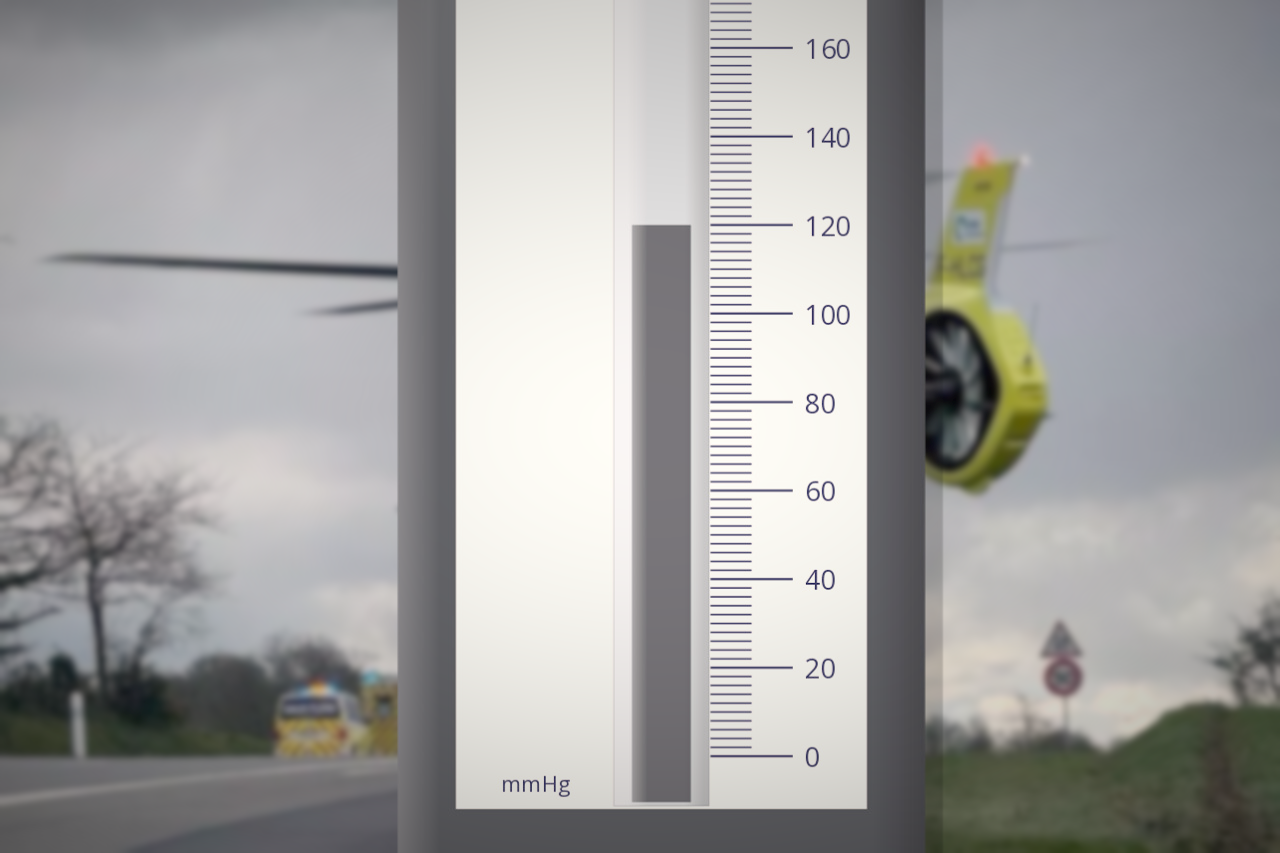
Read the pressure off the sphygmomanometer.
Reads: 120 mmHg
